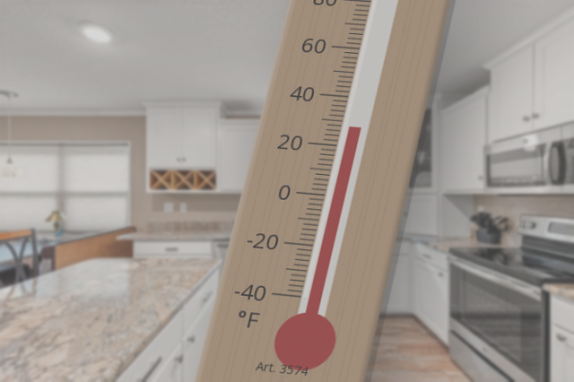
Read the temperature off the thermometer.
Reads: 28 °F
